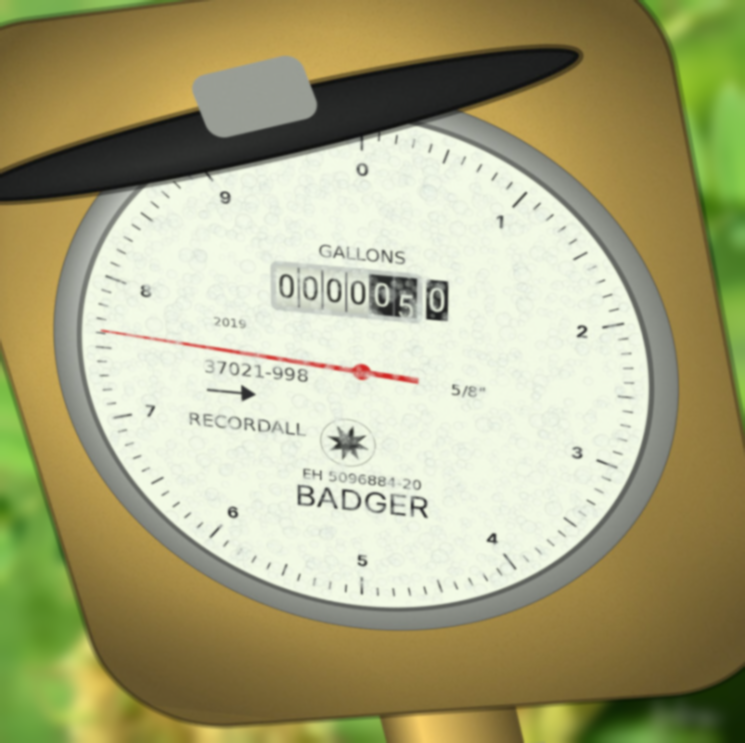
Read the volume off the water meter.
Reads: 47.6 gal
